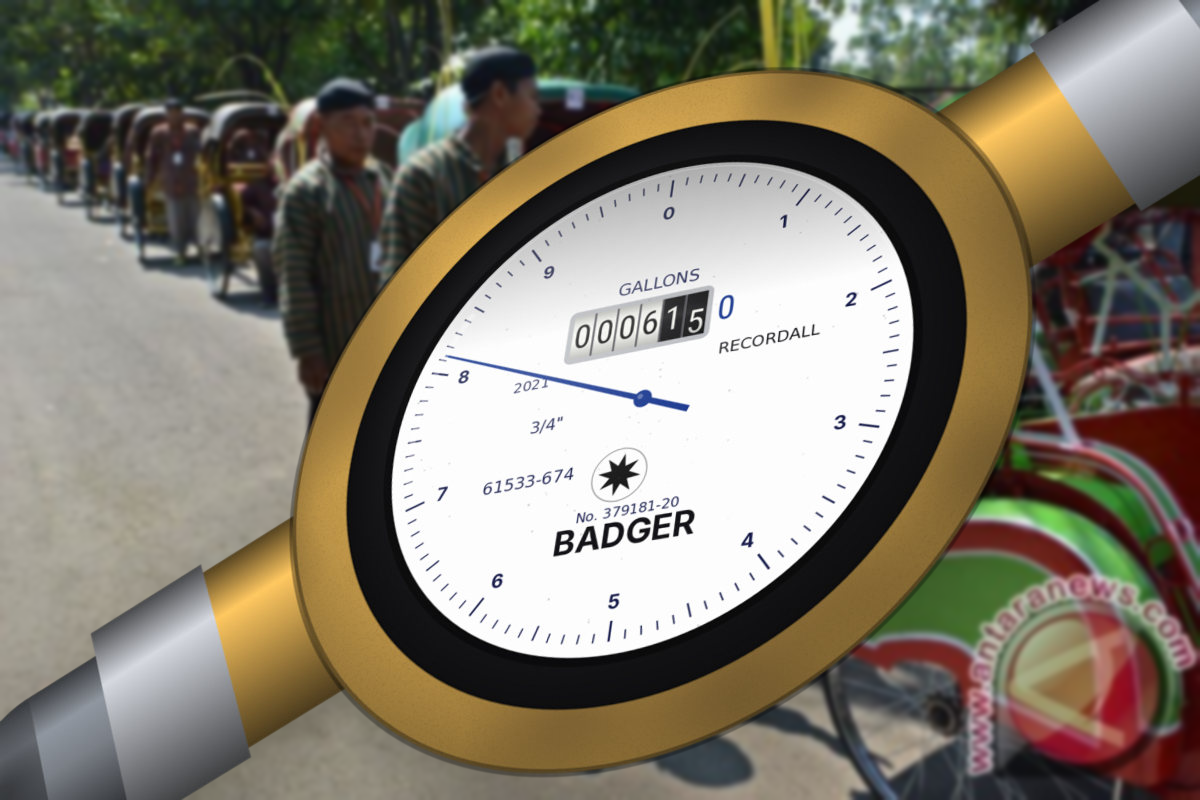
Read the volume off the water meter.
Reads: 6148.1 gal
